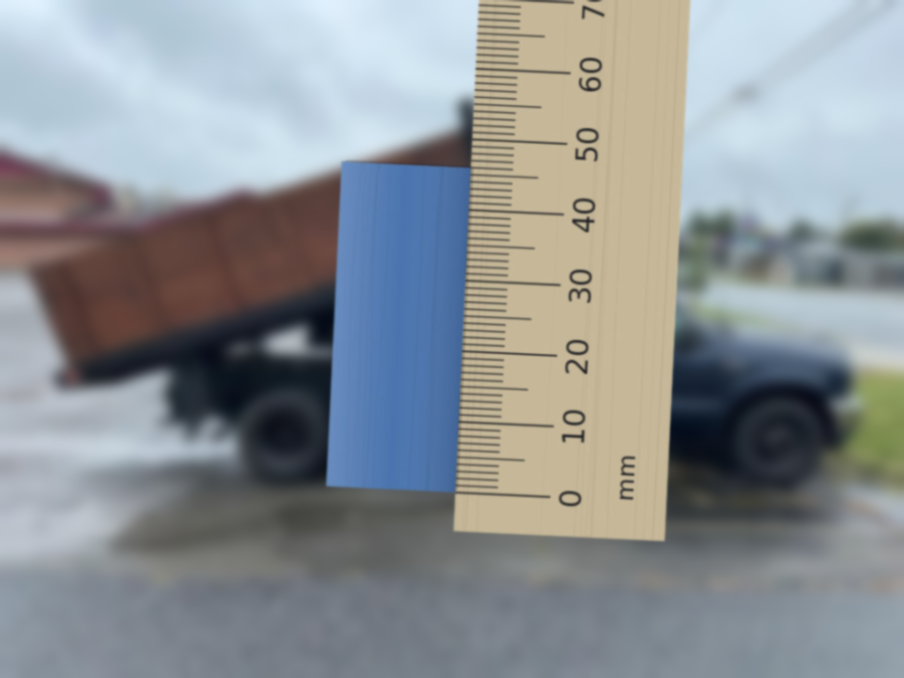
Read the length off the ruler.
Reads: 46 mm
